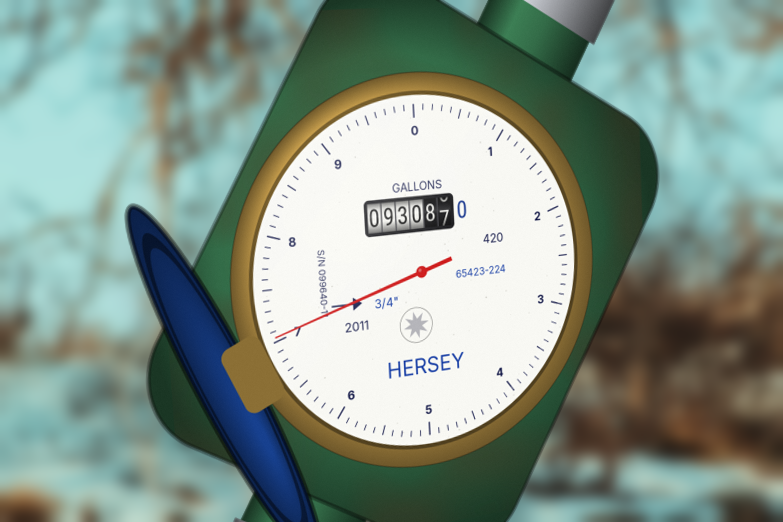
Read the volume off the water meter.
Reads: 930867.0 gal
